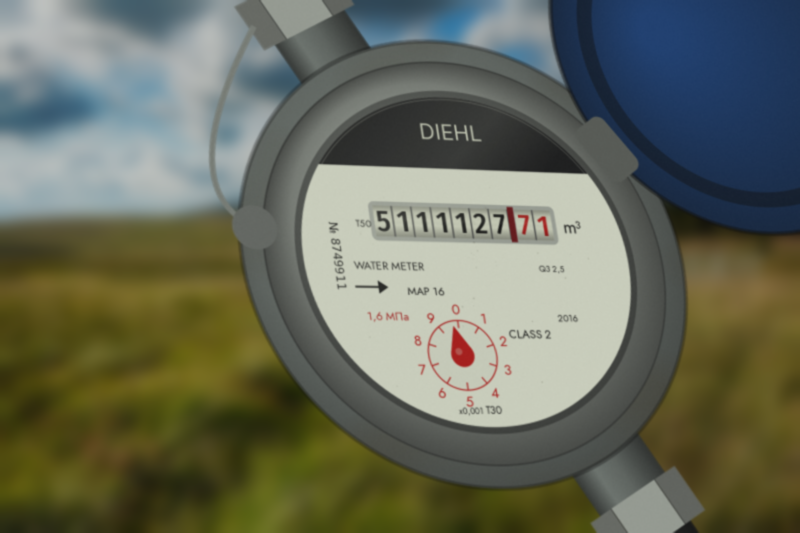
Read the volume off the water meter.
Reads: 5111127.709 m³
